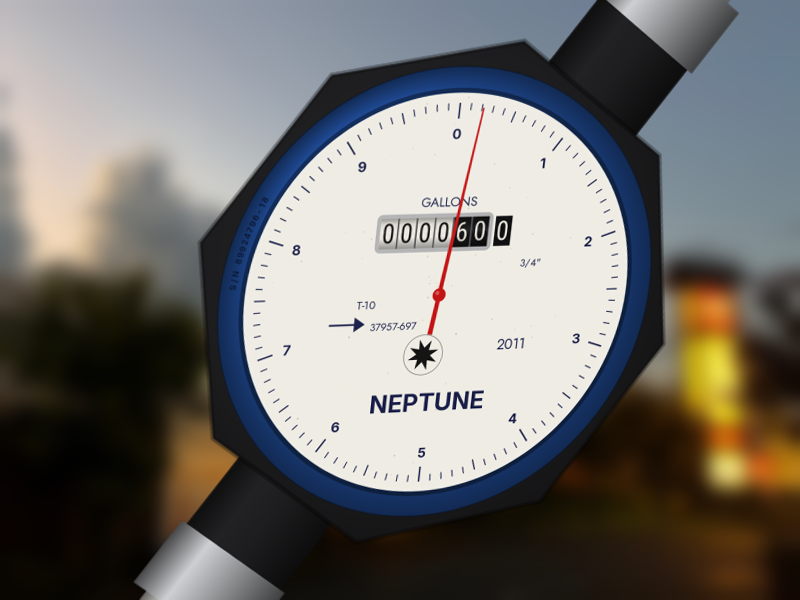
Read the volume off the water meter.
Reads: 600.2 gal
